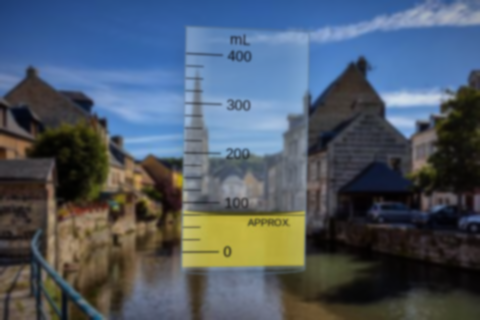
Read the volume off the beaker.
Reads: 75 mL
